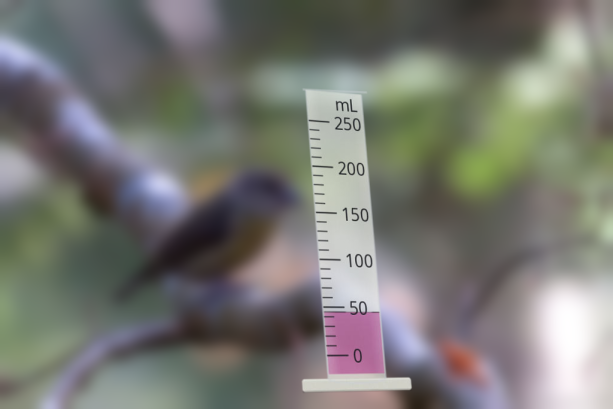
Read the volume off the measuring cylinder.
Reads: 45 mL
